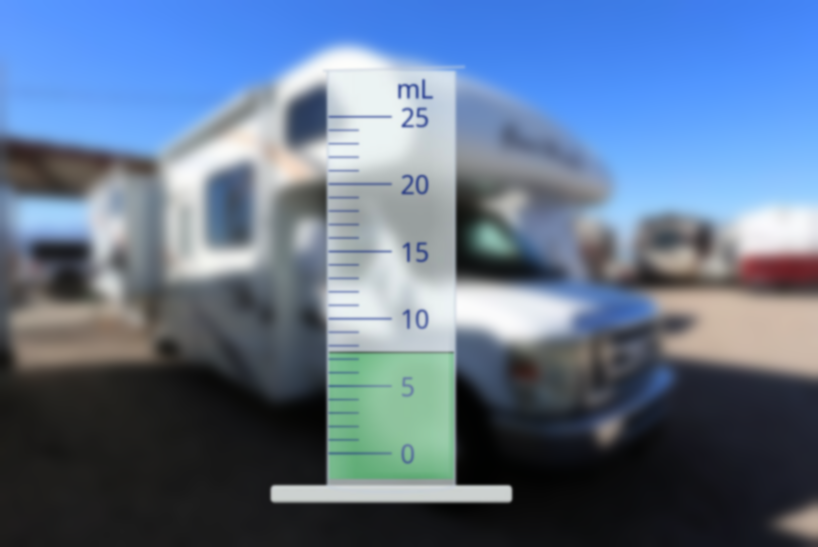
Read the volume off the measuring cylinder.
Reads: 7.5 mL
